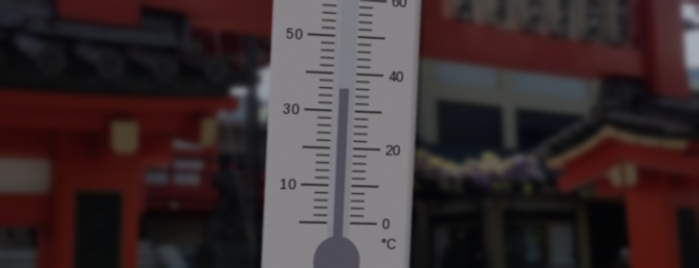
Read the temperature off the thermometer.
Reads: 36 °C
